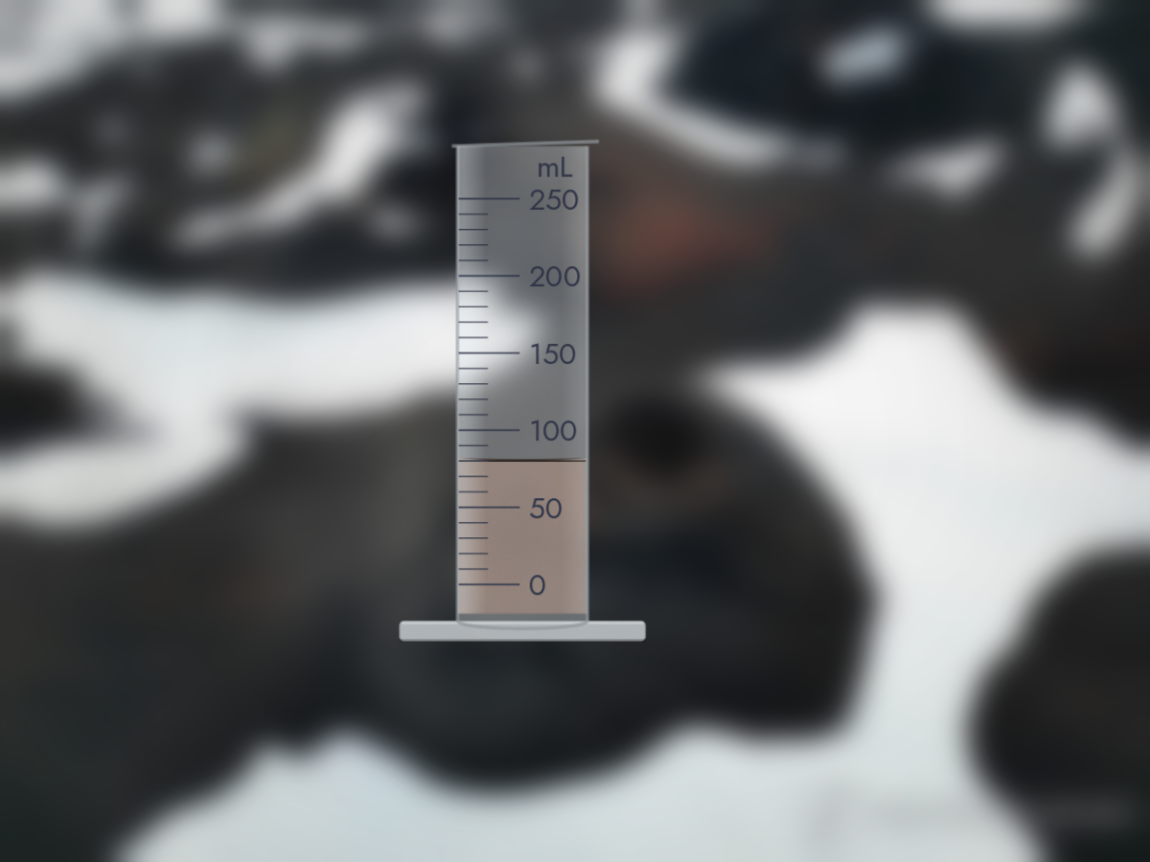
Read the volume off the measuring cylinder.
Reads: 80 mL
